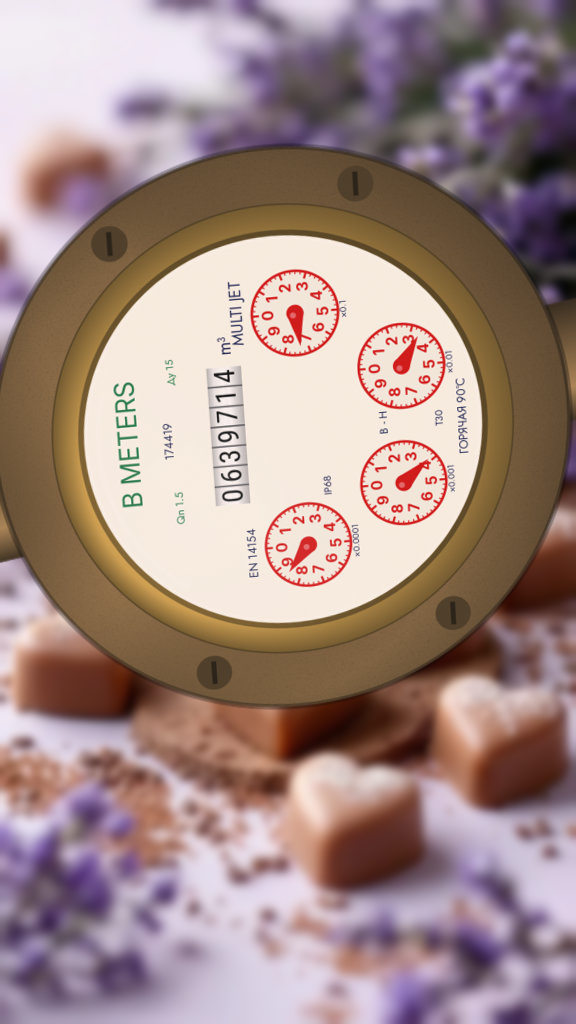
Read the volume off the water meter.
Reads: 639714.7338 m³
